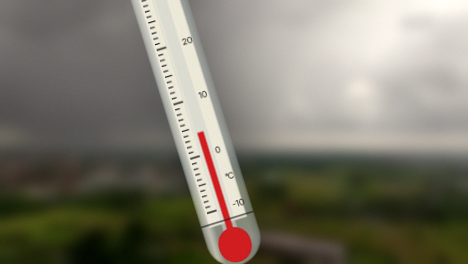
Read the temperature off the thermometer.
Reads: 4 °C
